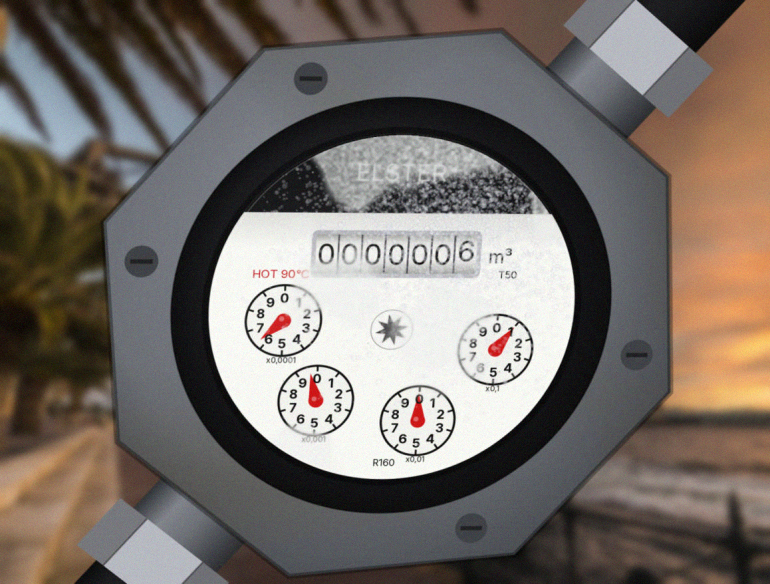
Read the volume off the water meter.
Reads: 6.0996 m³
